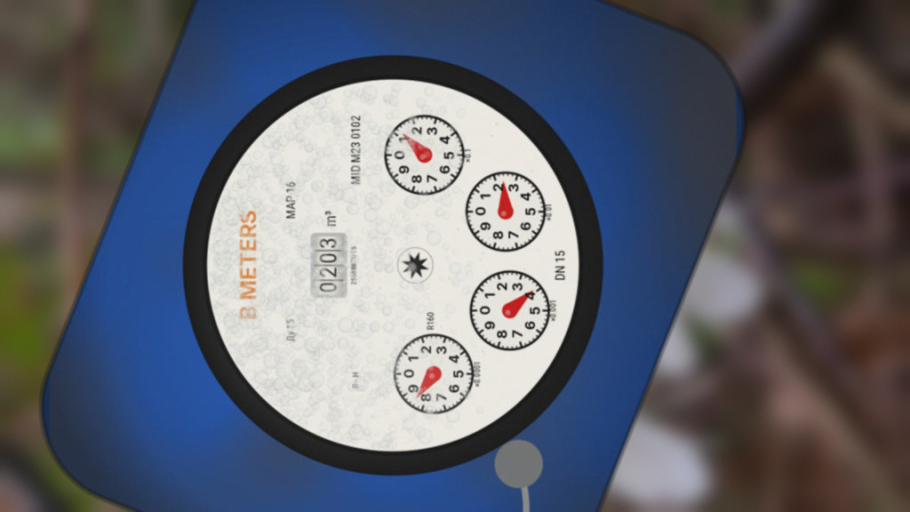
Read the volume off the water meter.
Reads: 203.1238 m³
